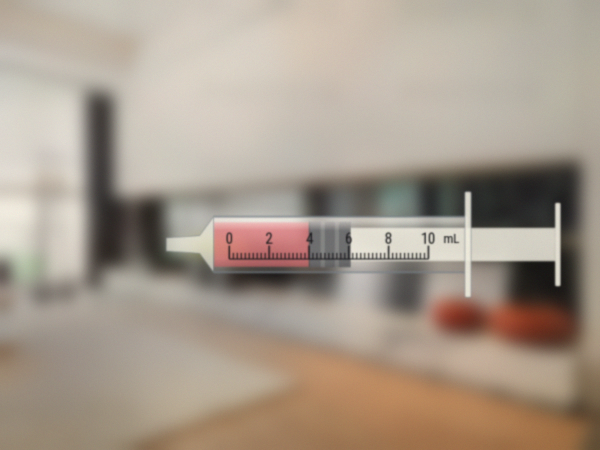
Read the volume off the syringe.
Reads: 4 mL
